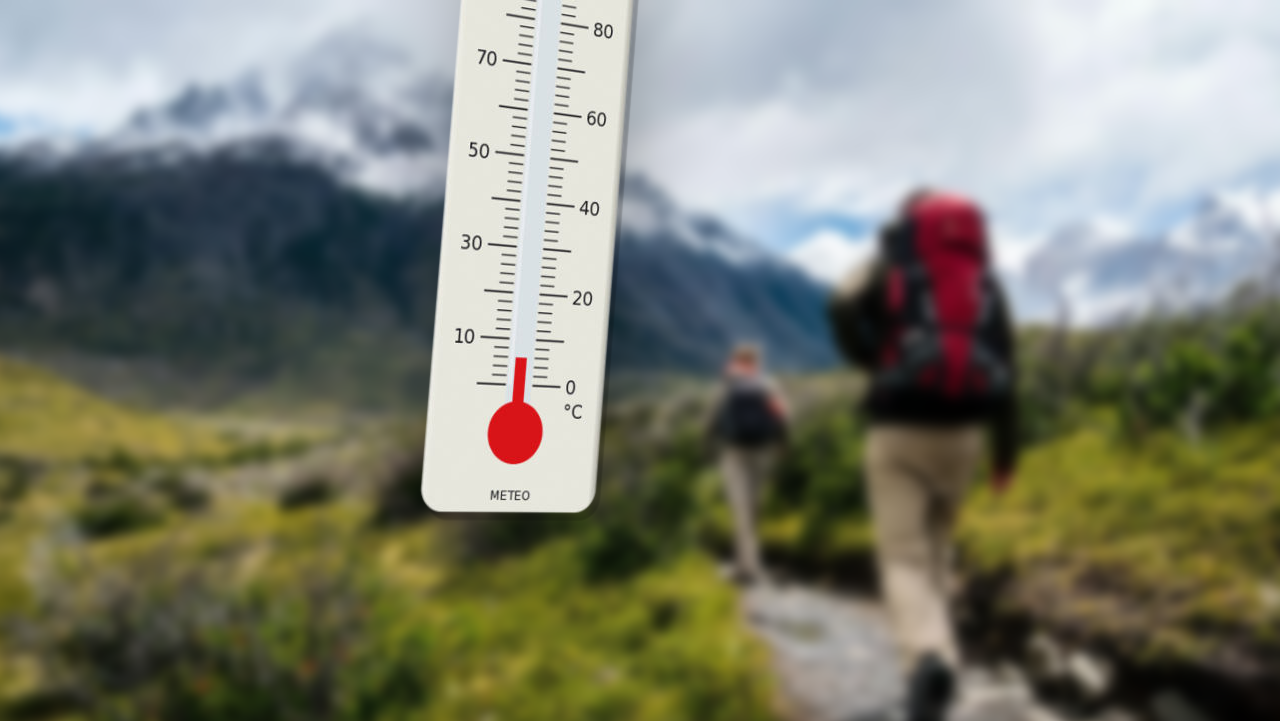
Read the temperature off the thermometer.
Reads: 6 °C
